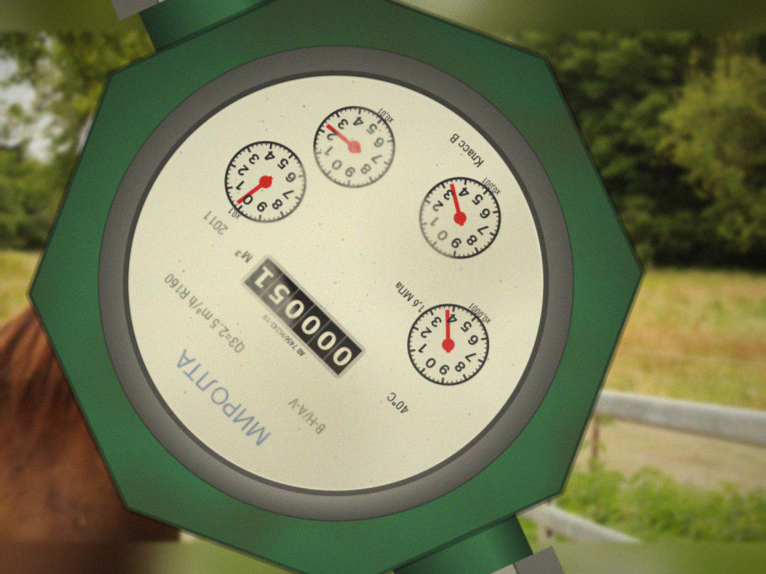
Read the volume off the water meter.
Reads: 51.0233 m³
